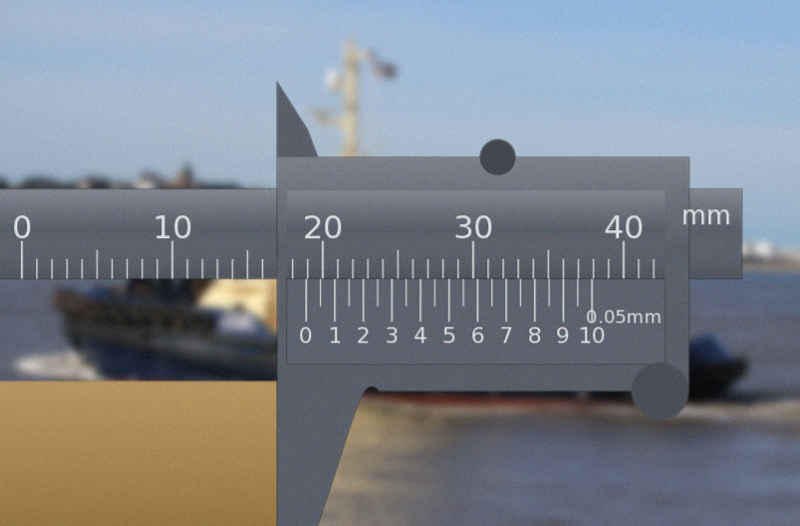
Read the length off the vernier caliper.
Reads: 18.9 mm
